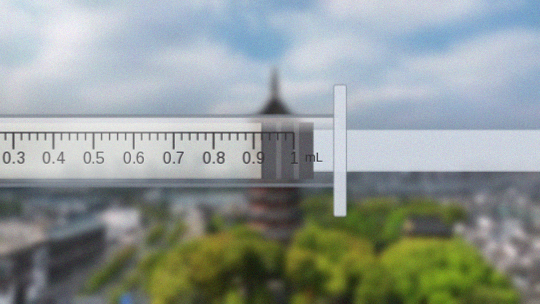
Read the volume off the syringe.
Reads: 0.92 mL
